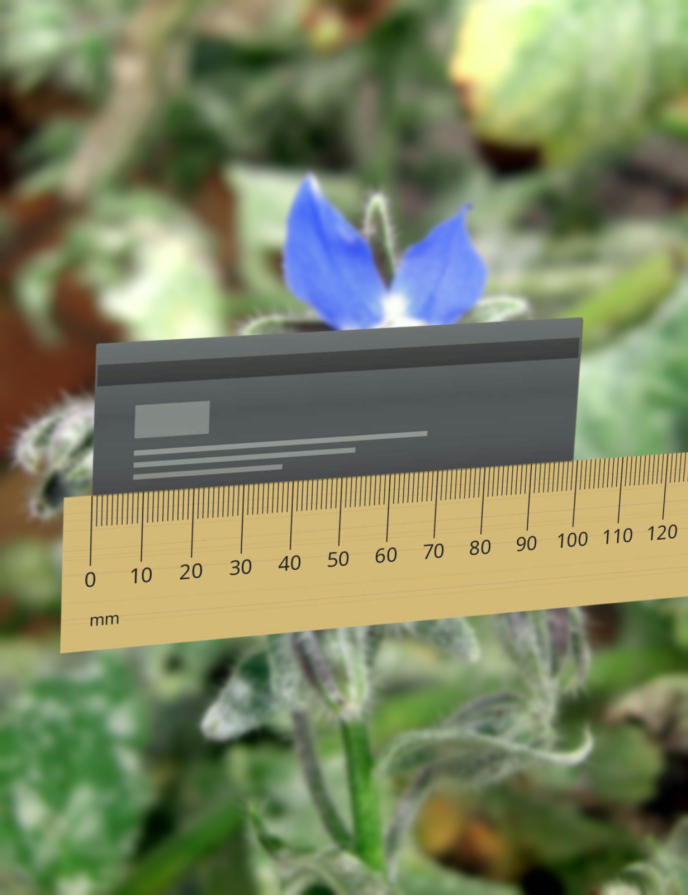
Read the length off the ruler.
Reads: 99 mm
